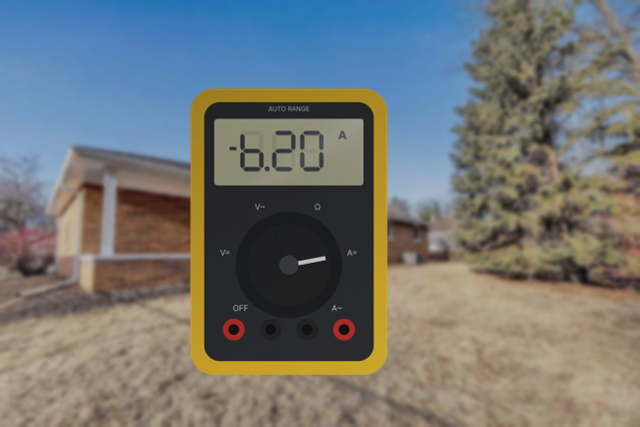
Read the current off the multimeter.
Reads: -6.20 A
